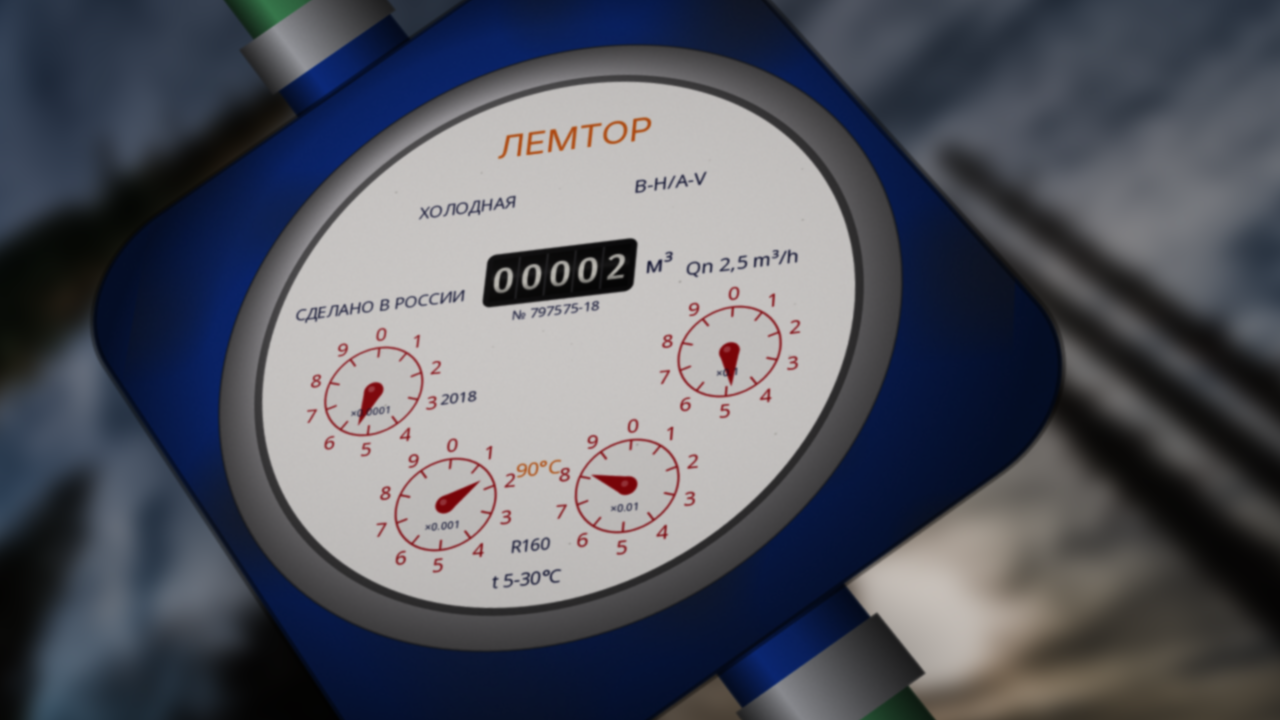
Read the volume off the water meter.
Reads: 2.4815 m³
